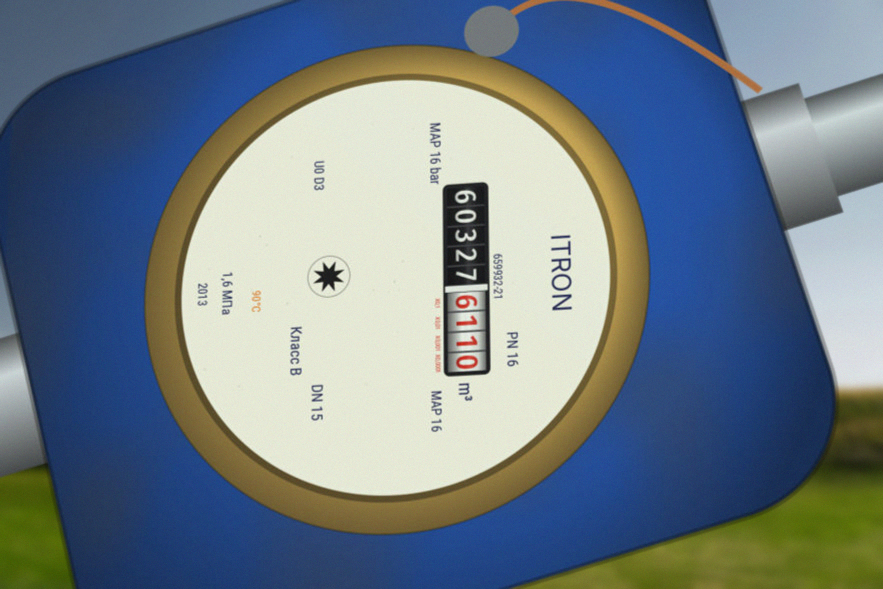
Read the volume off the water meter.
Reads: 60327.6110 m³
